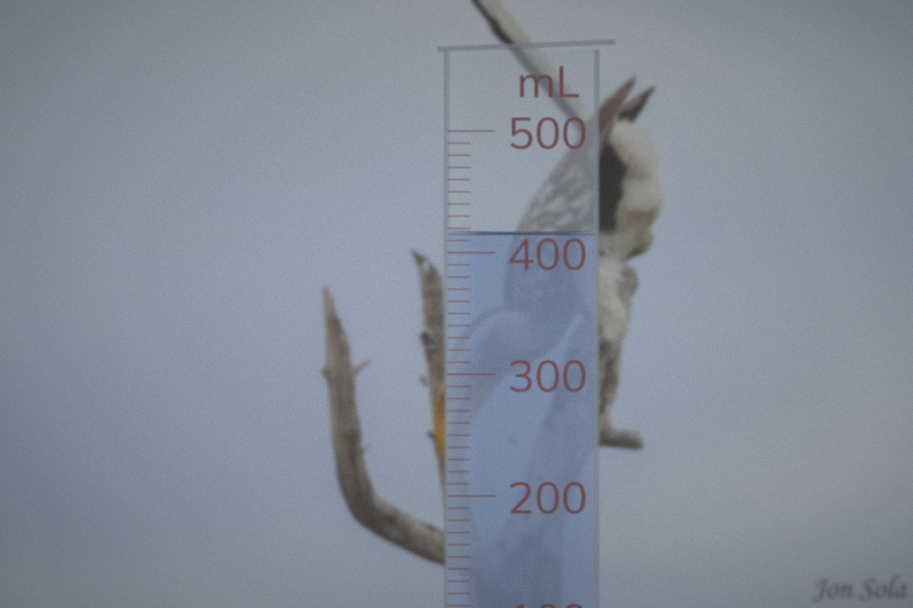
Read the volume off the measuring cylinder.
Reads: 415 mL
